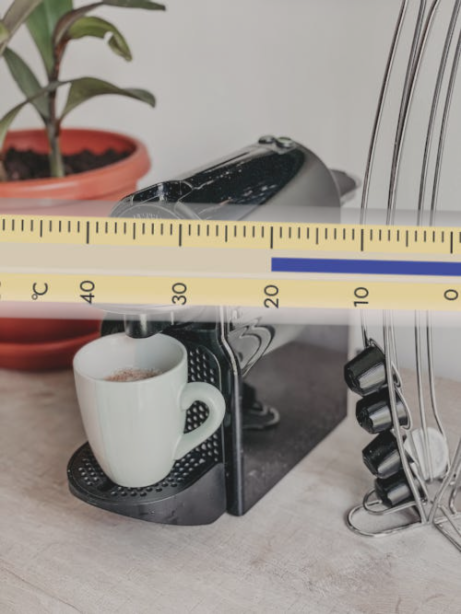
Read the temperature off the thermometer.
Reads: 20 °C
